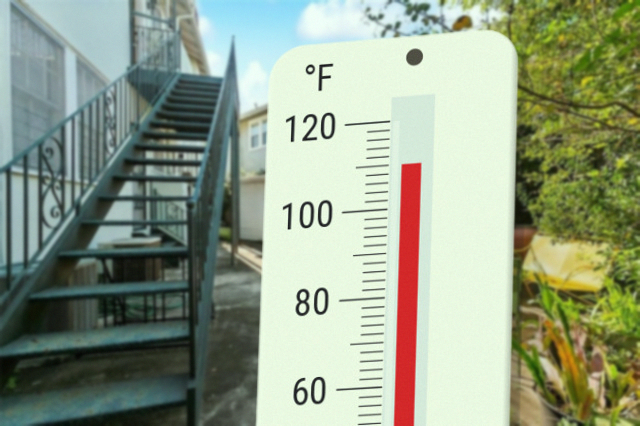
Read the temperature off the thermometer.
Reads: 110 °F
